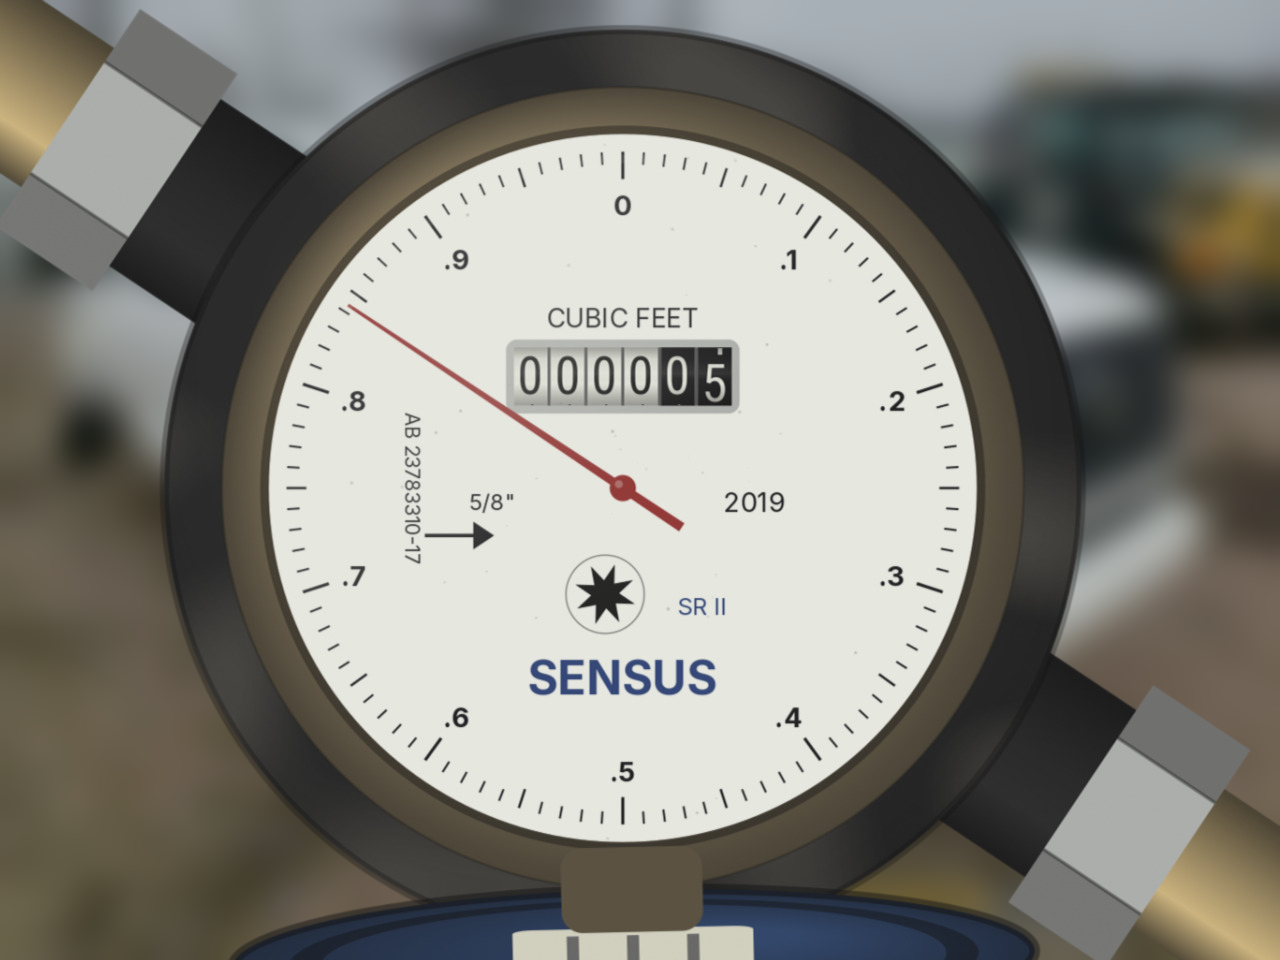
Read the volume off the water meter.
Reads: 4.84 ft³
